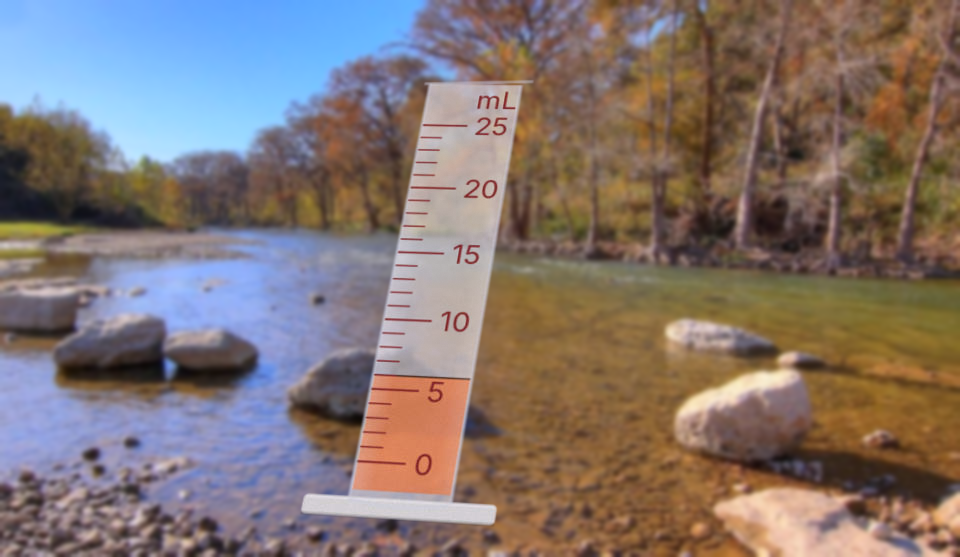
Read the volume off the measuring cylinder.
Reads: 6 mL
